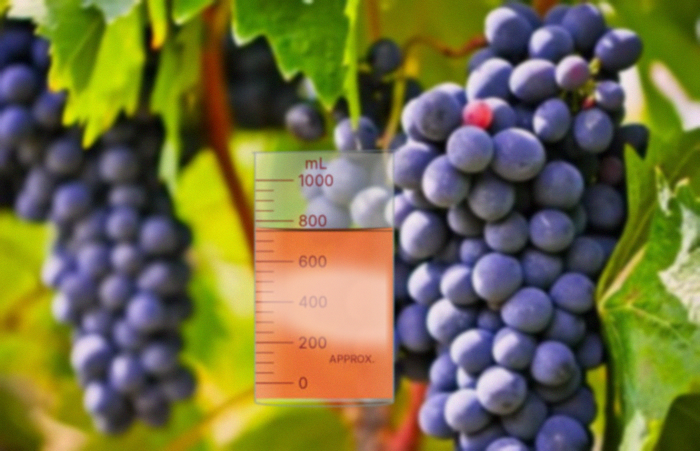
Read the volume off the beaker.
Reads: 750 mL
